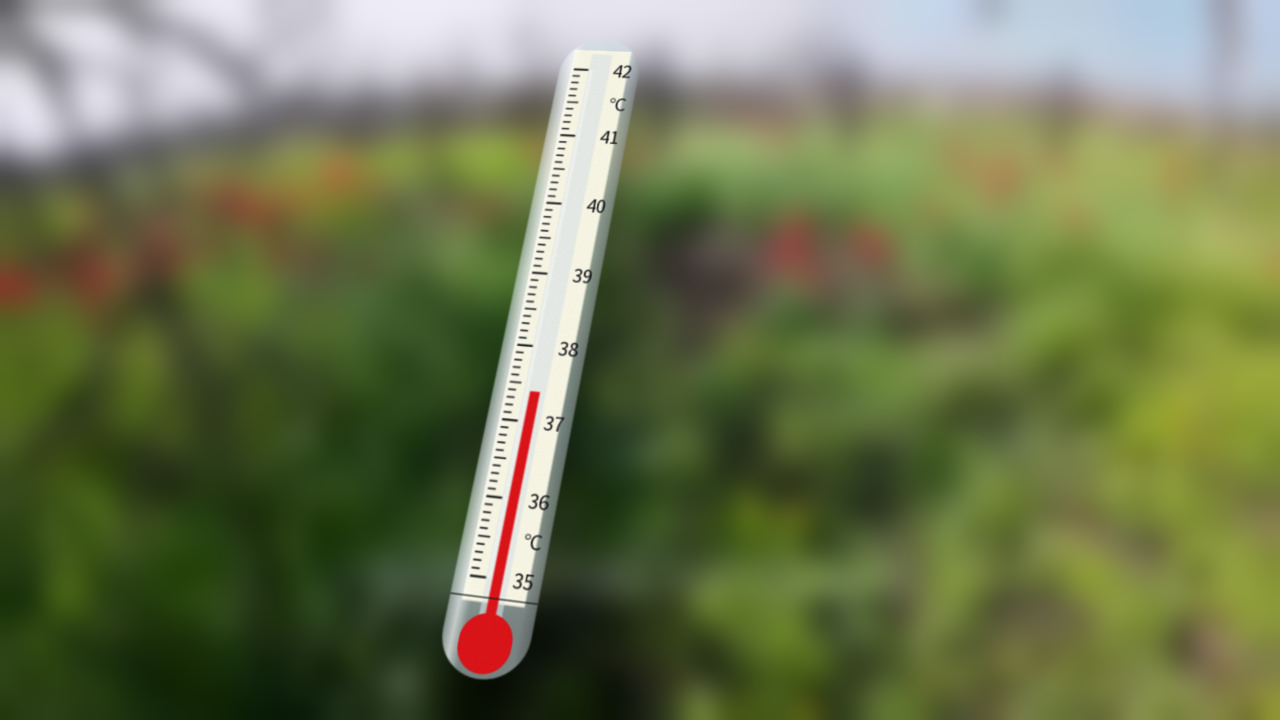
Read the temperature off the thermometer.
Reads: 37.4 °C
